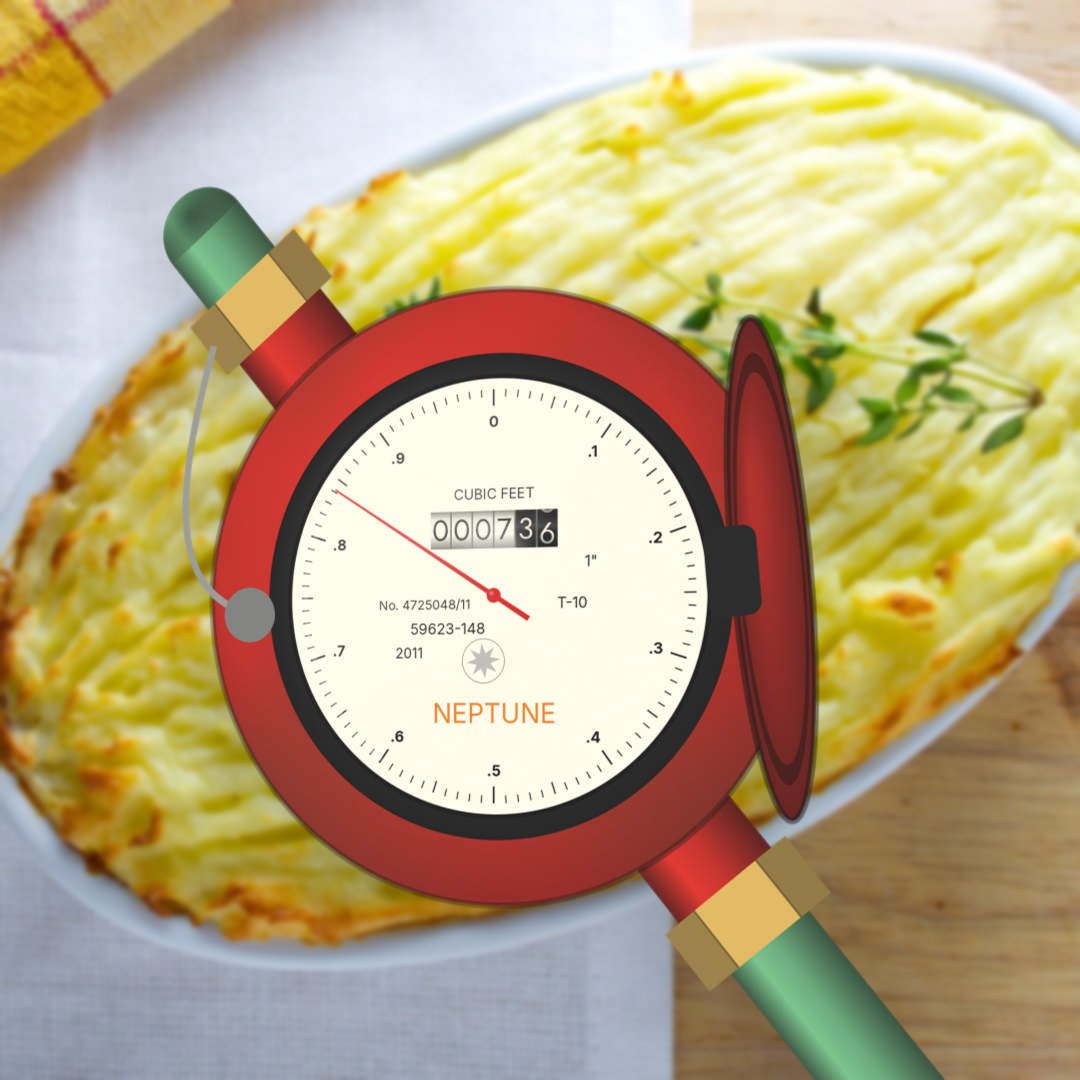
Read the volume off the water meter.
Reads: 735.84 ft³
